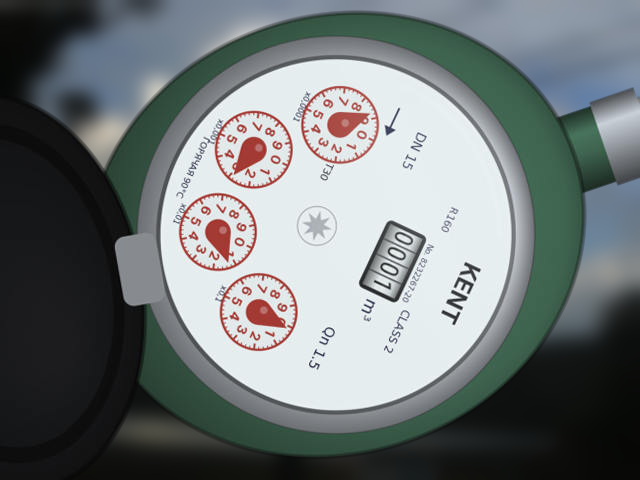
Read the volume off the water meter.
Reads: 1.0128 m³
